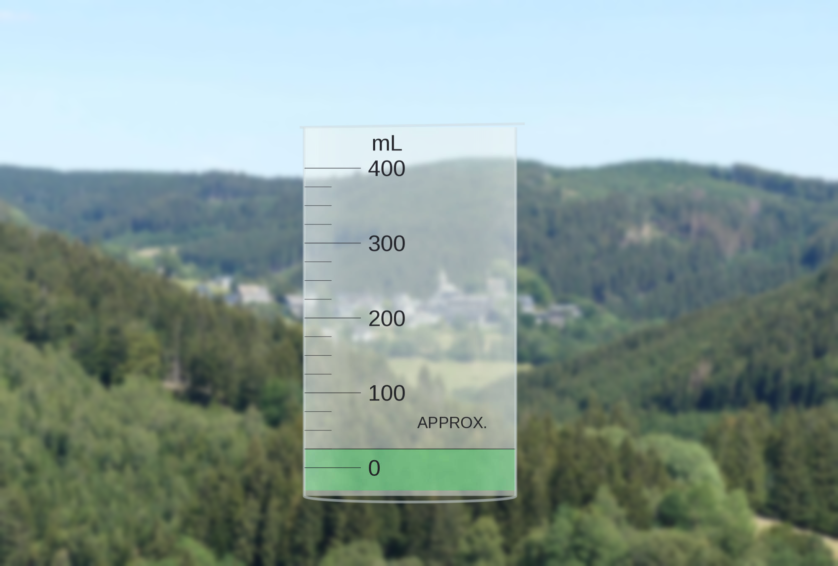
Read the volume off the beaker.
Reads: 25 mL
